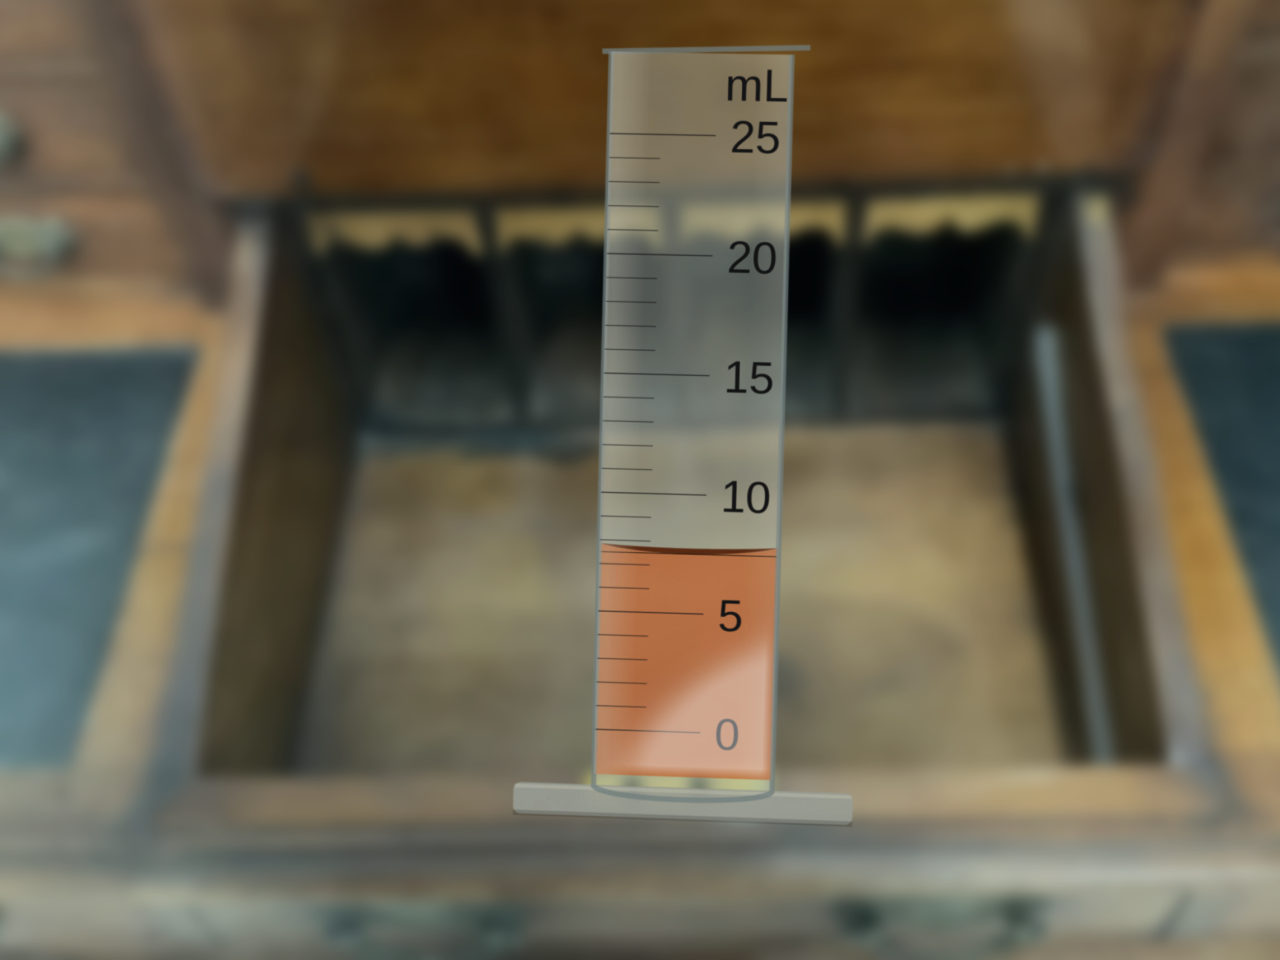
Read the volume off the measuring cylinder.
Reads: 7.5 mL
